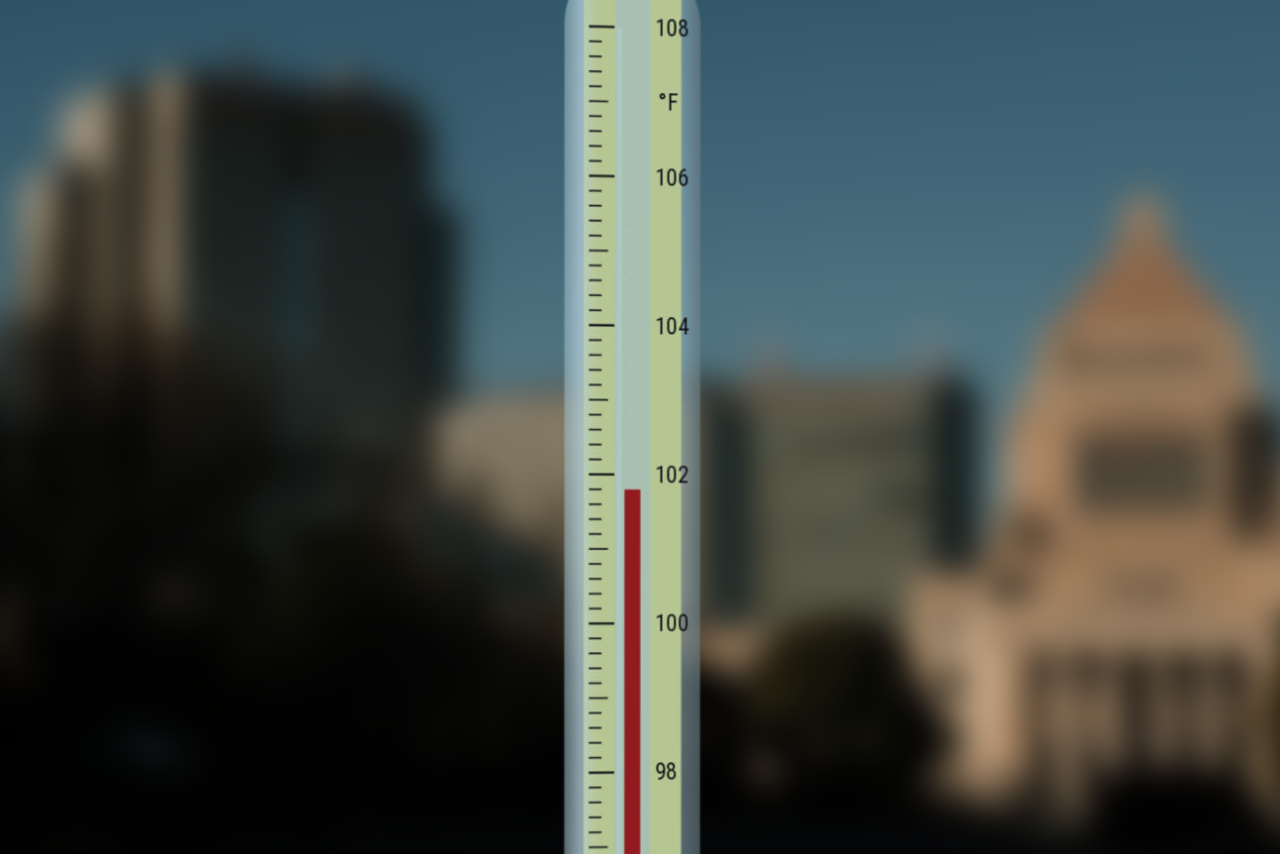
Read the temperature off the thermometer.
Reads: 101.8 °F
